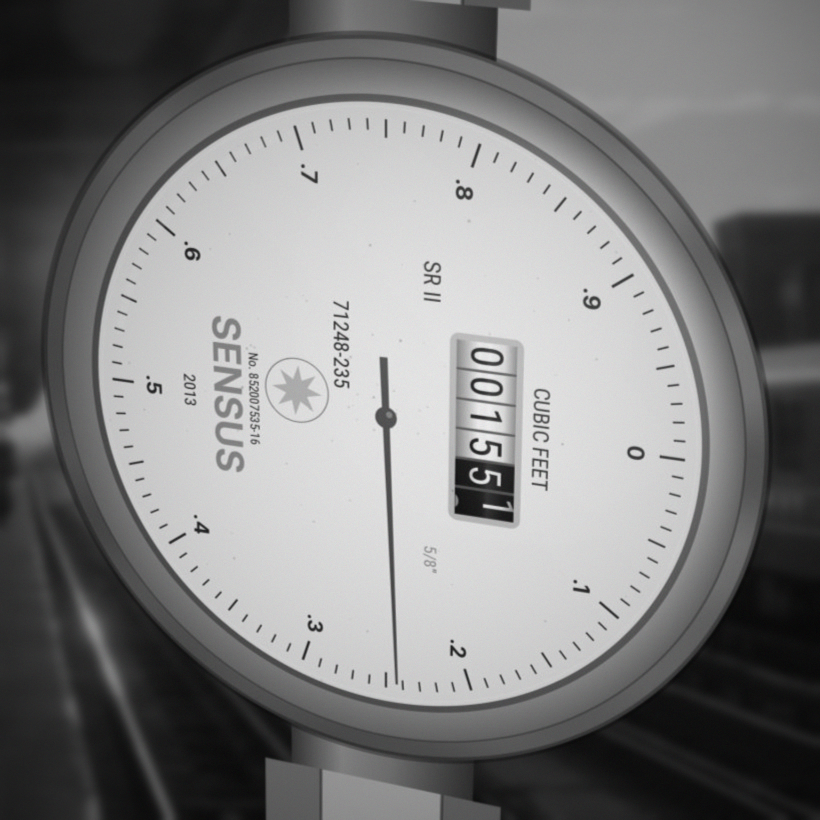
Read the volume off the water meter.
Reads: 1551.24 ft³
